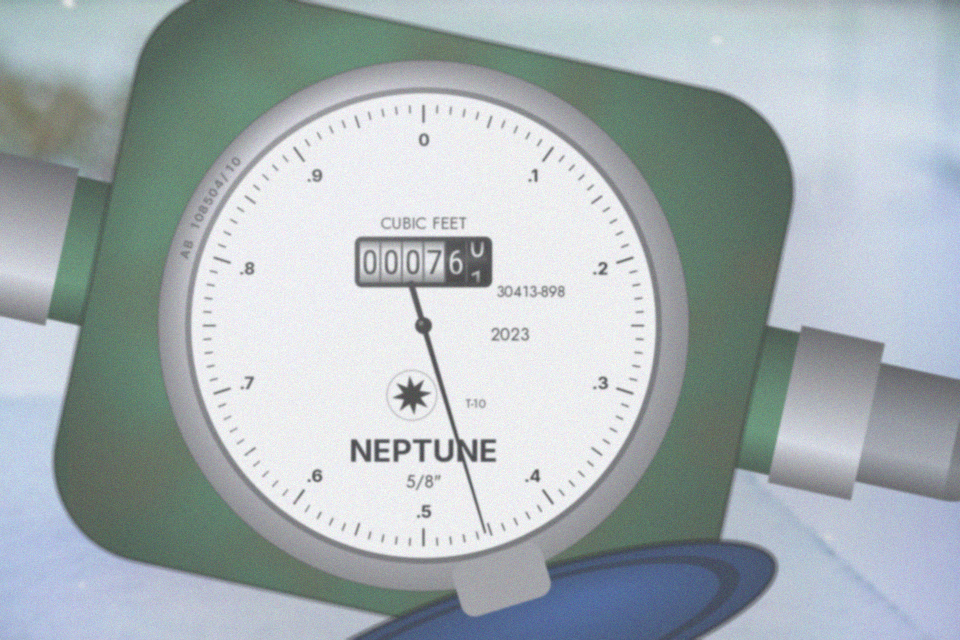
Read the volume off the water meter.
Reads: 760.45 ft³
